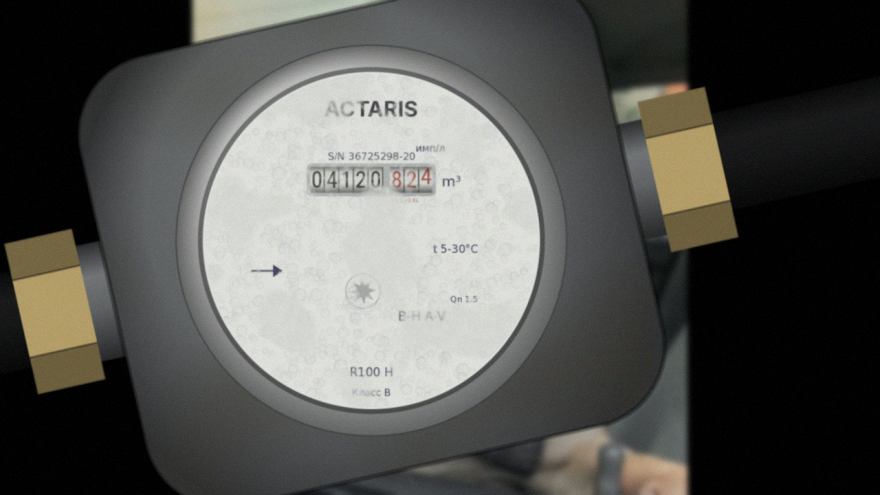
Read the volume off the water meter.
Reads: 4120.824 m³
